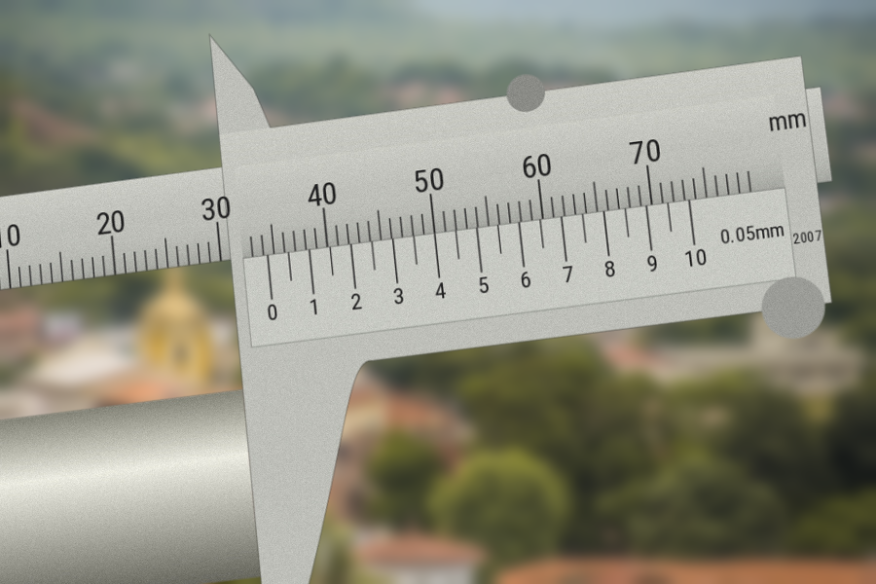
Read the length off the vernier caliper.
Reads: 34.4 mm
